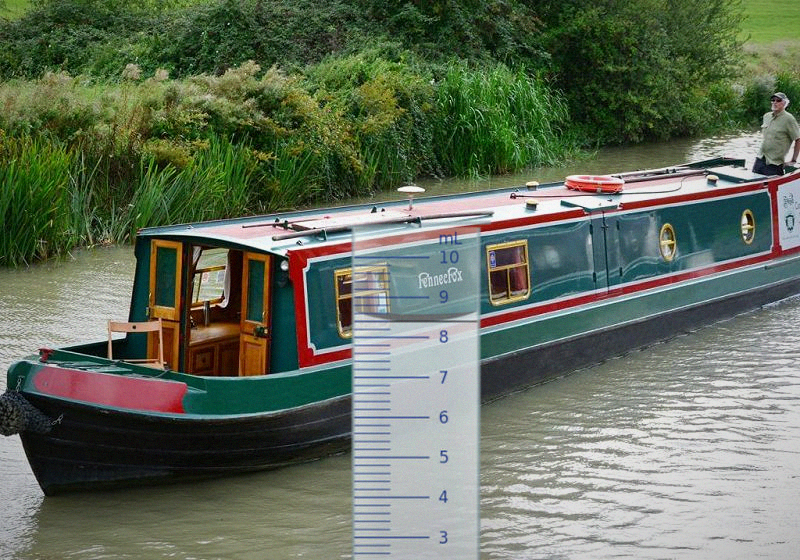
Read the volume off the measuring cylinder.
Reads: 8.4 mL
